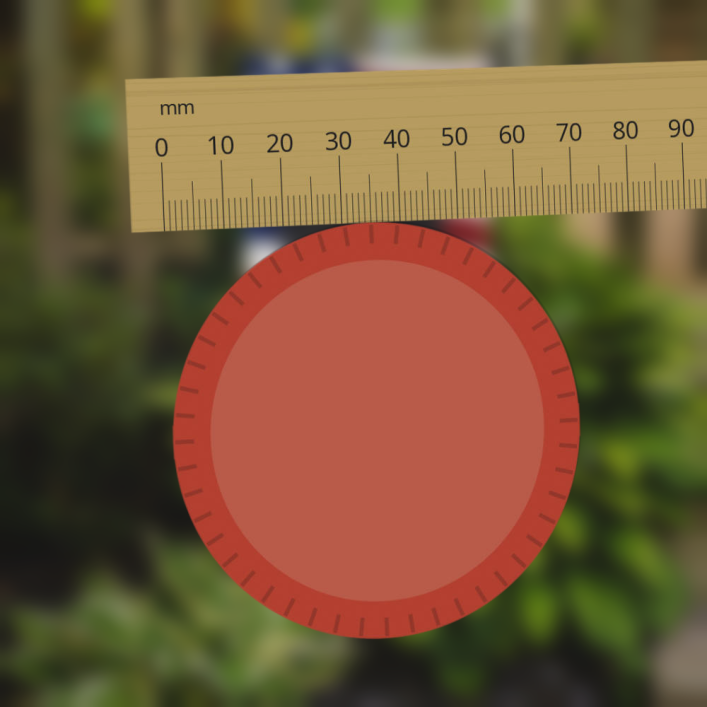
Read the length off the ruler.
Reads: 70 mm
